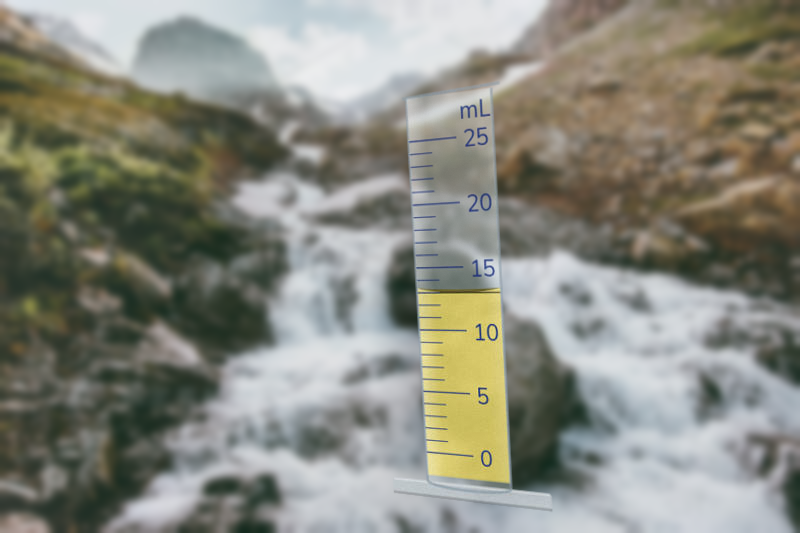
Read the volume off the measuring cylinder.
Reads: 13 mL
